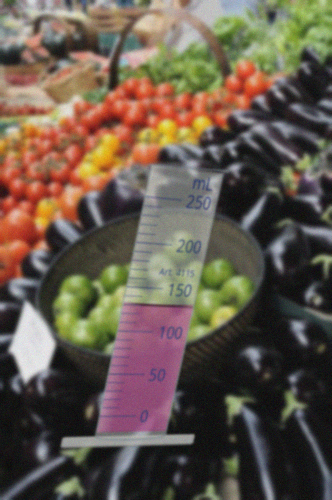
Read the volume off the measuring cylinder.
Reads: 130 mL
